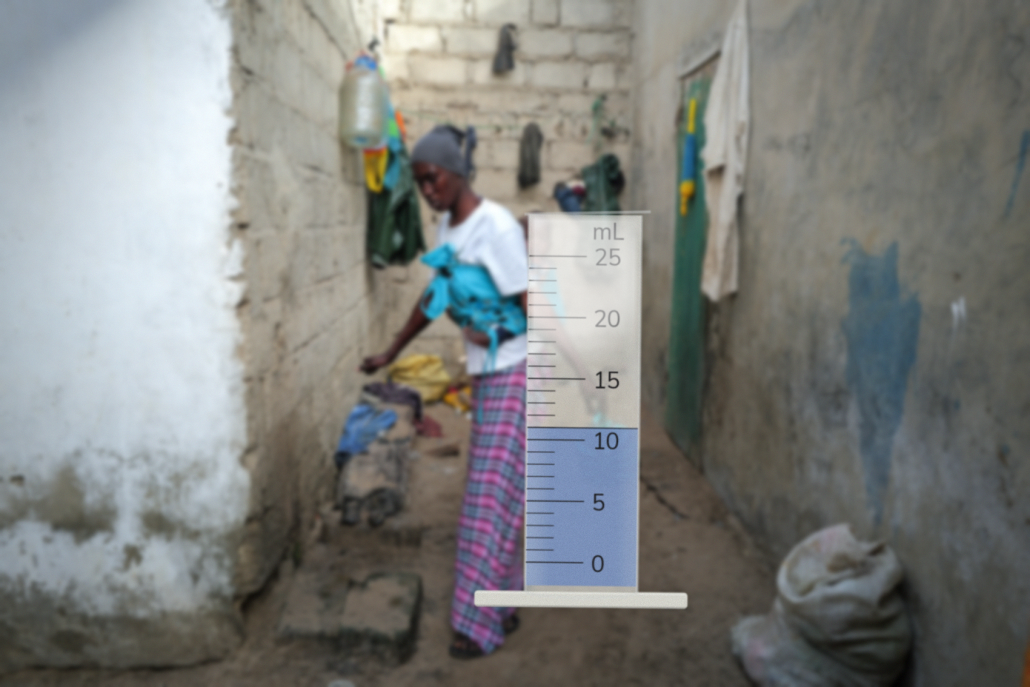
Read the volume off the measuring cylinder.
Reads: 11 mL
